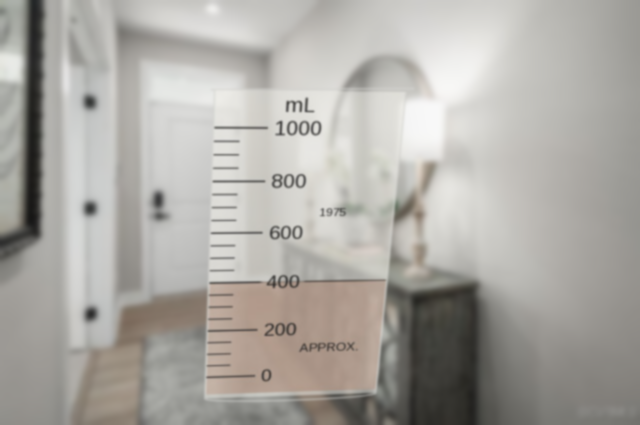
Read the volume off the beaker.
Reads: 400 mL
